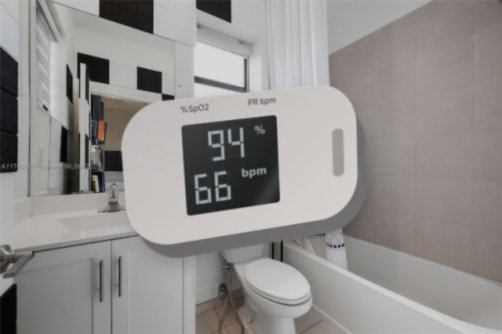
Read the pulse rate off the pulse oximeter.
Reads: 66 bpm
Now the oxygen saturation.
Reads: 94 %
